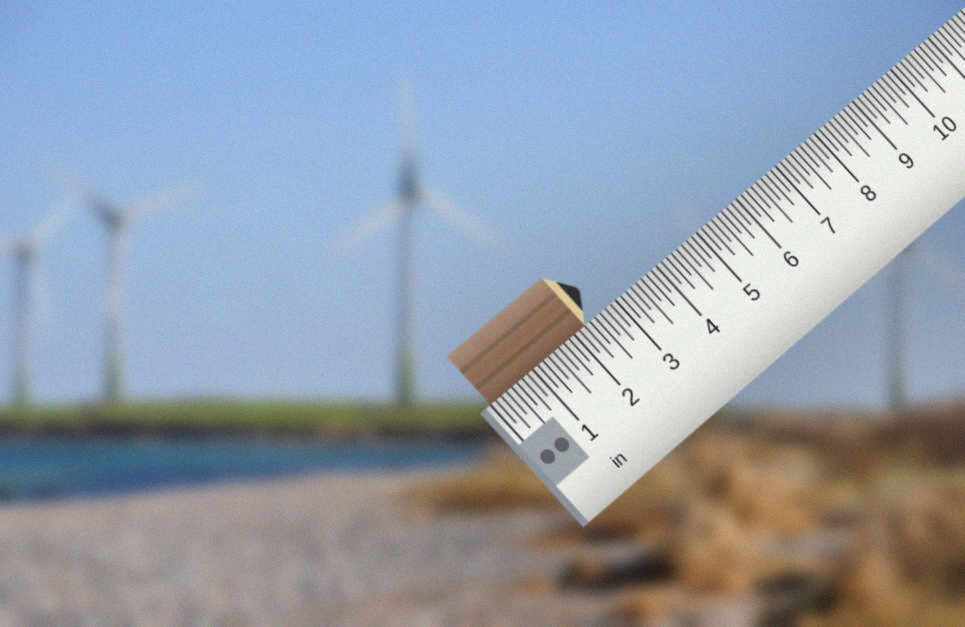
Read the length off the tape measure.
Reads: 2.625 in
